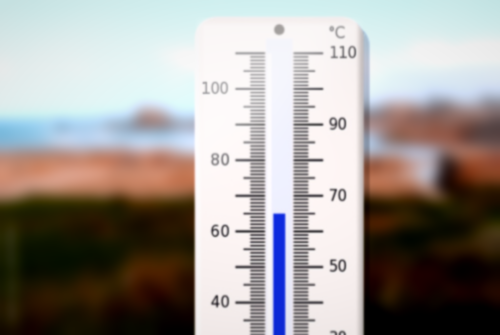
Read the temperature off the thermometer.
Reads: 65 °C
